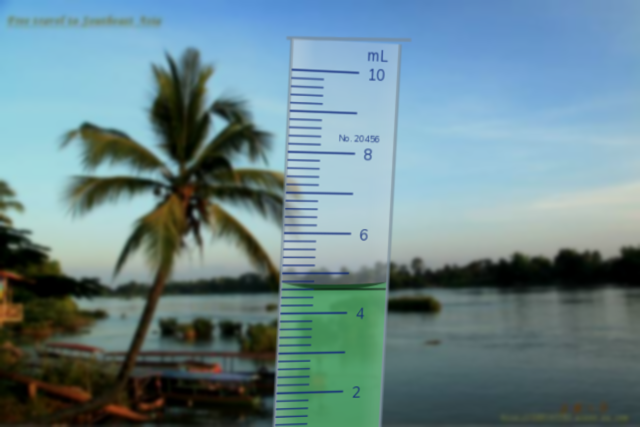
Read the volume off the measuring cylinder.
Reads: 4.6 mL
